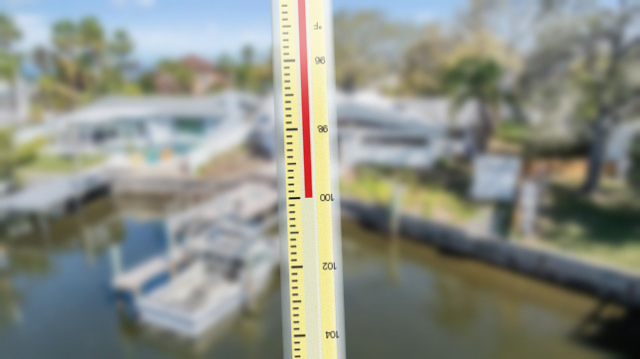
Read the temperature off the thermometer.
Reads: 100 °F
